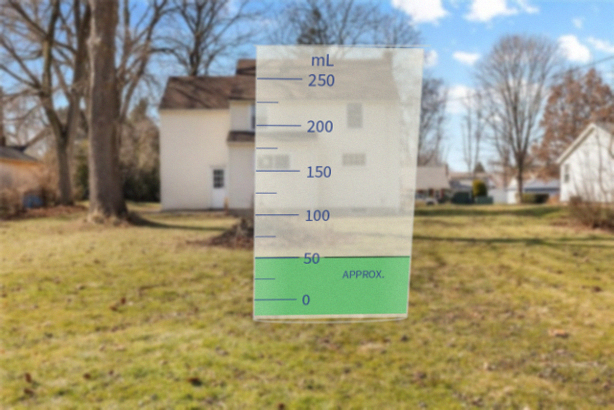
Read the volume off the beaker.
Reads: 50 mL
